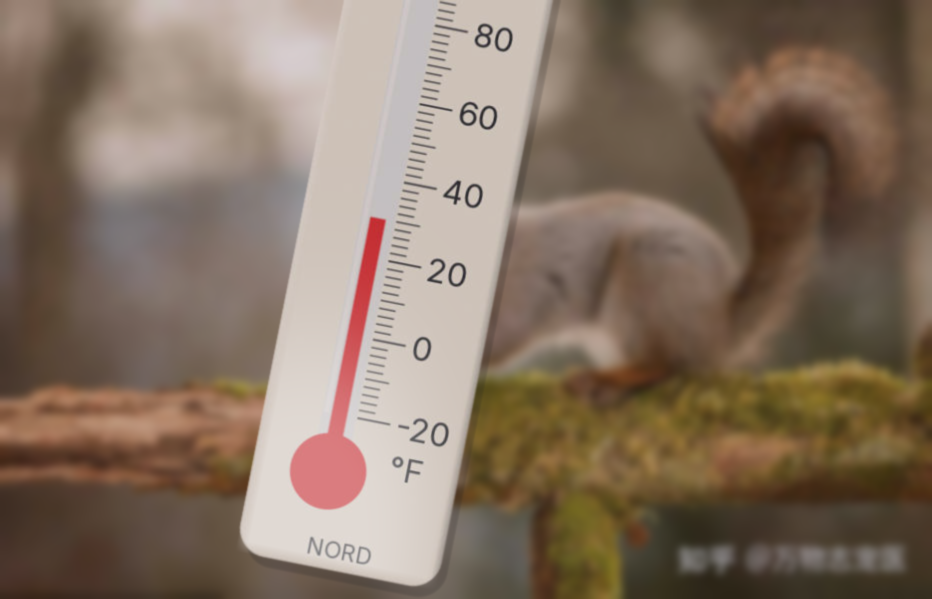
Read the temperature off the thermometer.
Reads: 30 °F
